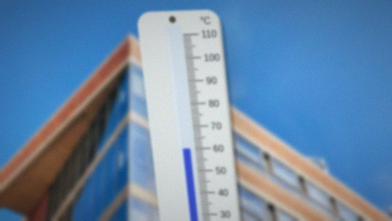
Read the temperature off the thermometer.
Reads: 60 °C
